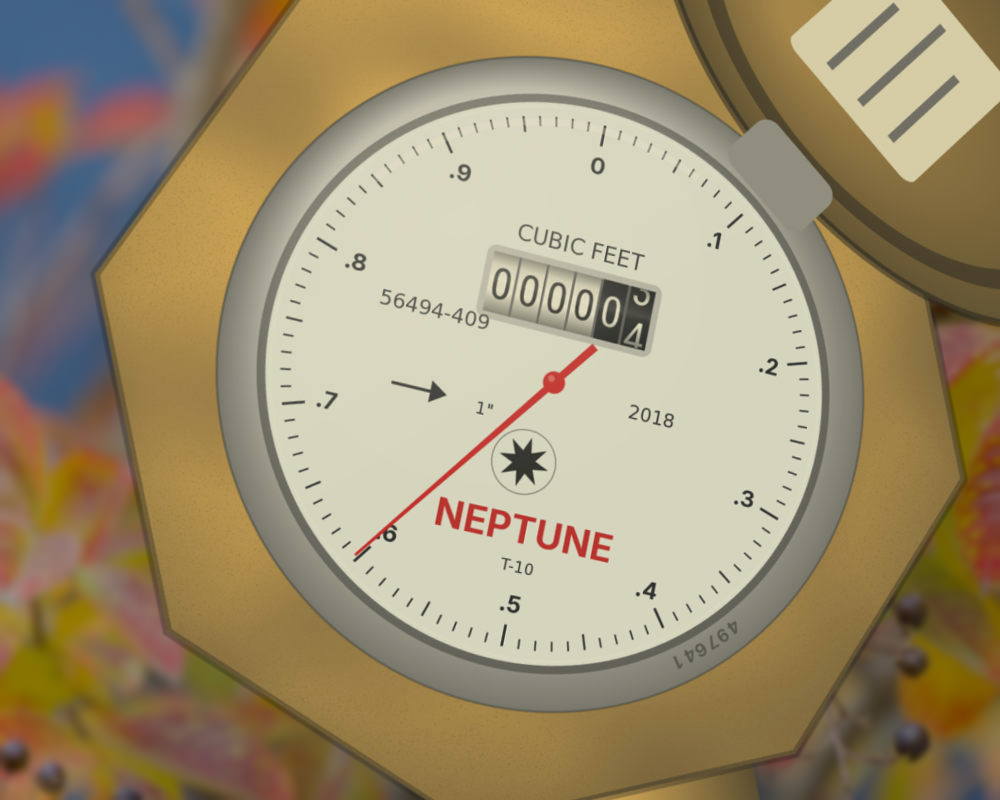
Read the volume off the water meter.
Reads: 3.60 ft³
